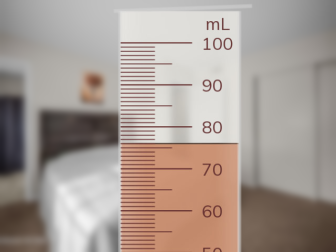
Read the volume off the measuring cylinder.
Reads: 76 mL
